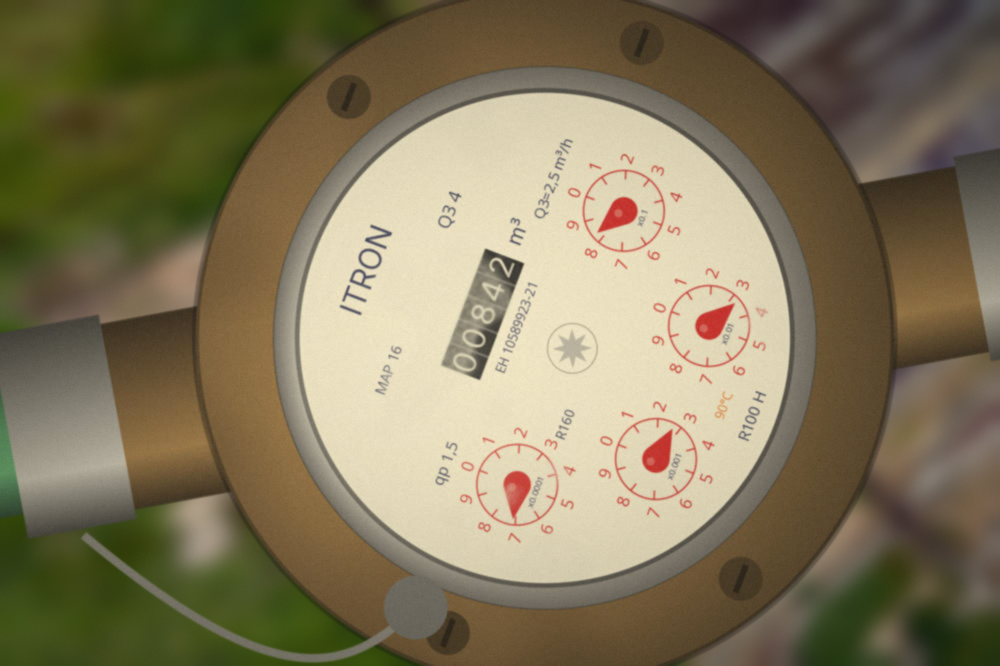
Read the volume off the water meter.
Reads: 842.8327 m³
